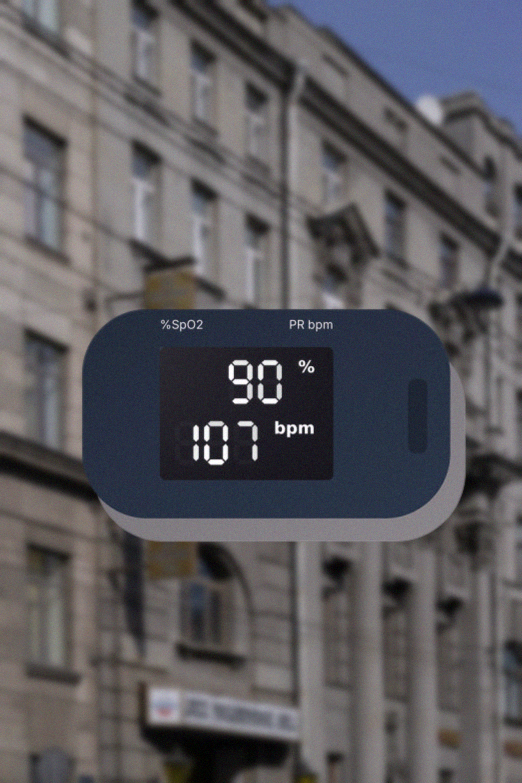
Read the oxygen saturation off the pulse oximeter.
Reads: 90 %
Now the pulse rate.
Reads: 107 bpm
